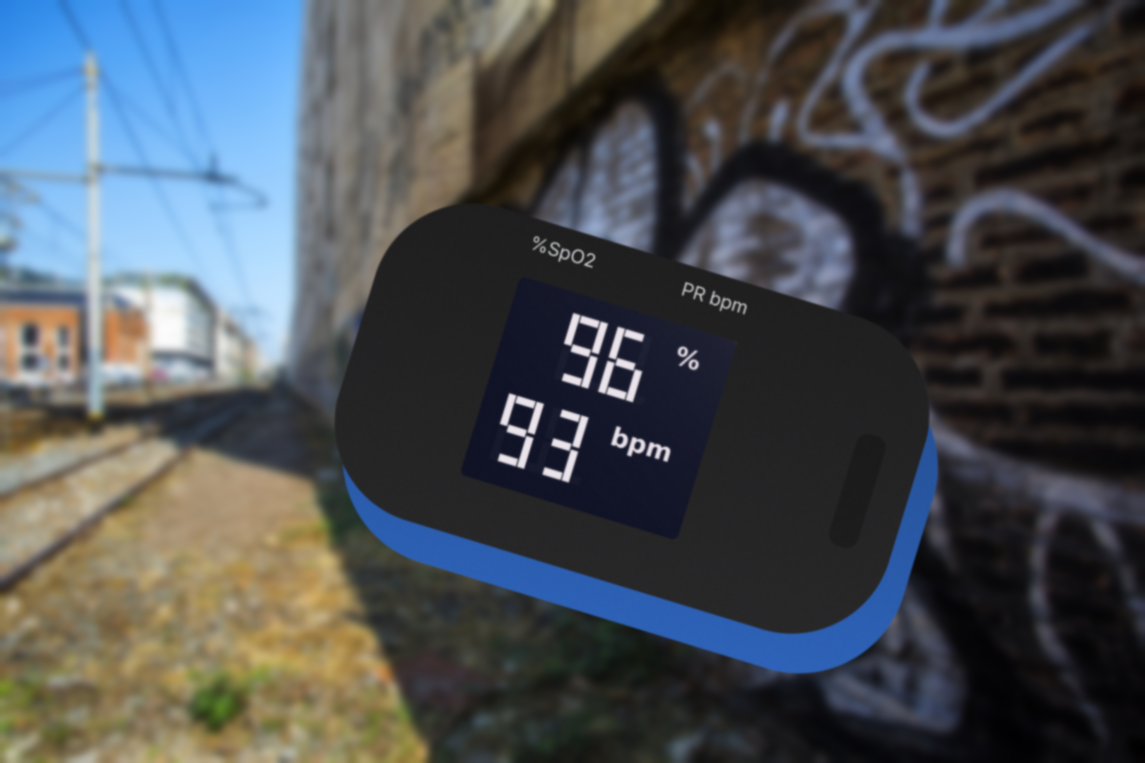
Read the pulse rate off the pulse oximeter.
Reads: 93 bpm
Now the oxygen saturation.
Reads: 96 %
